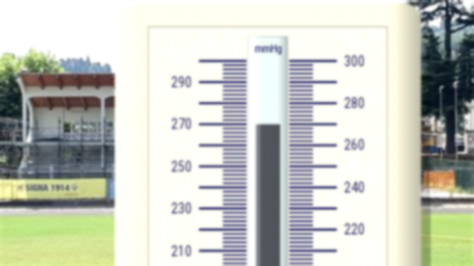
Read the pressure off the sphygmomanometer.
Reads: 270 mmHg
